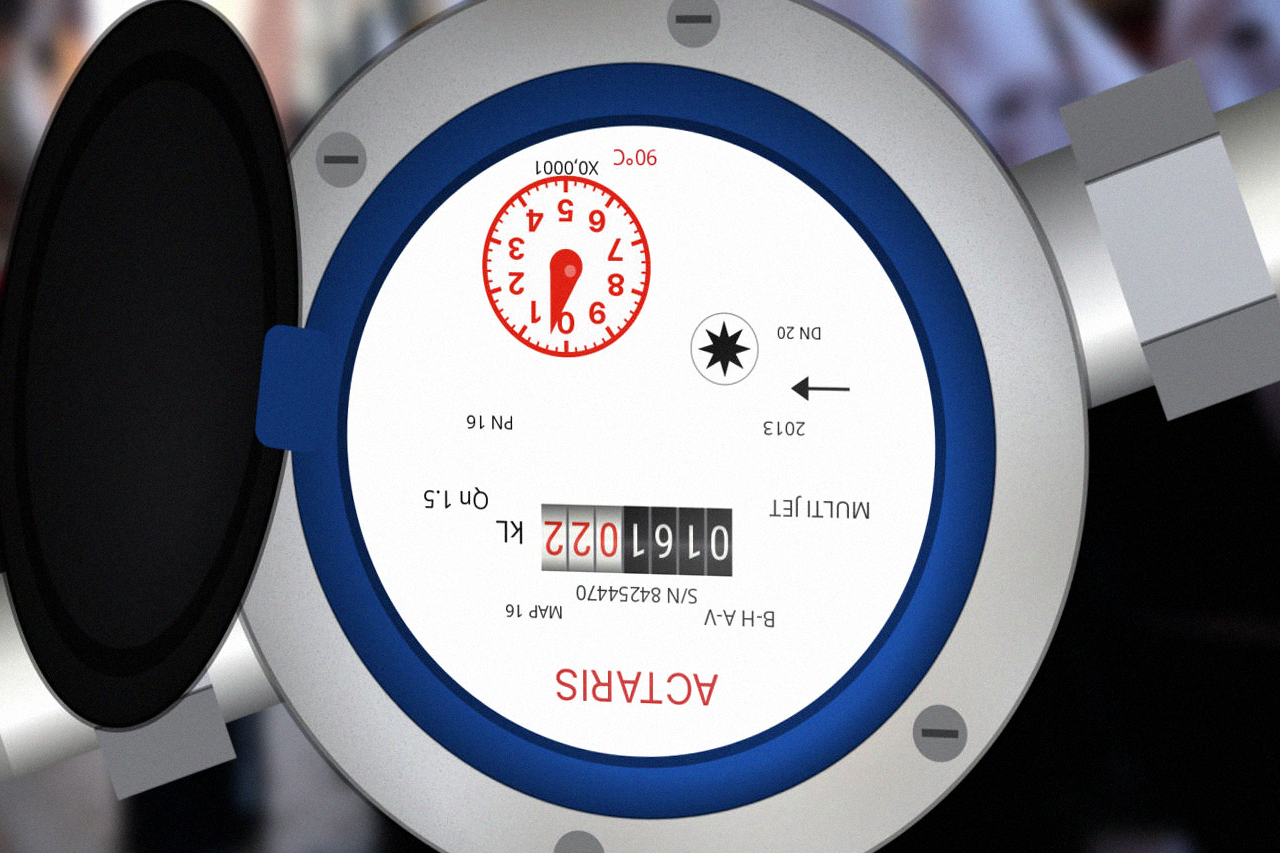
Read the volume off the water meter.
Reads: 161.0220 kL
